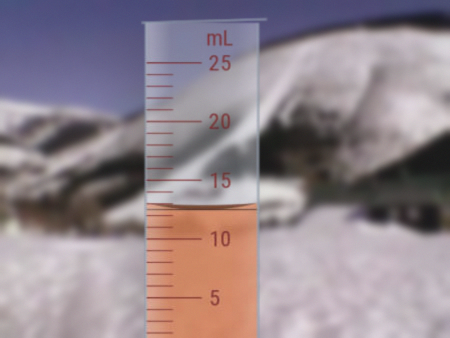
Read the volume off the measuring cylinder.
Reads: 12.5 mL
